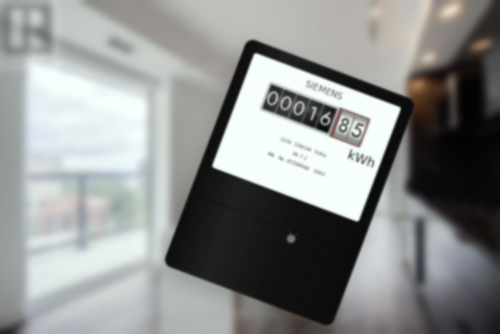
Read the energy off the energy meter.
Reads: 16.85 kWh
